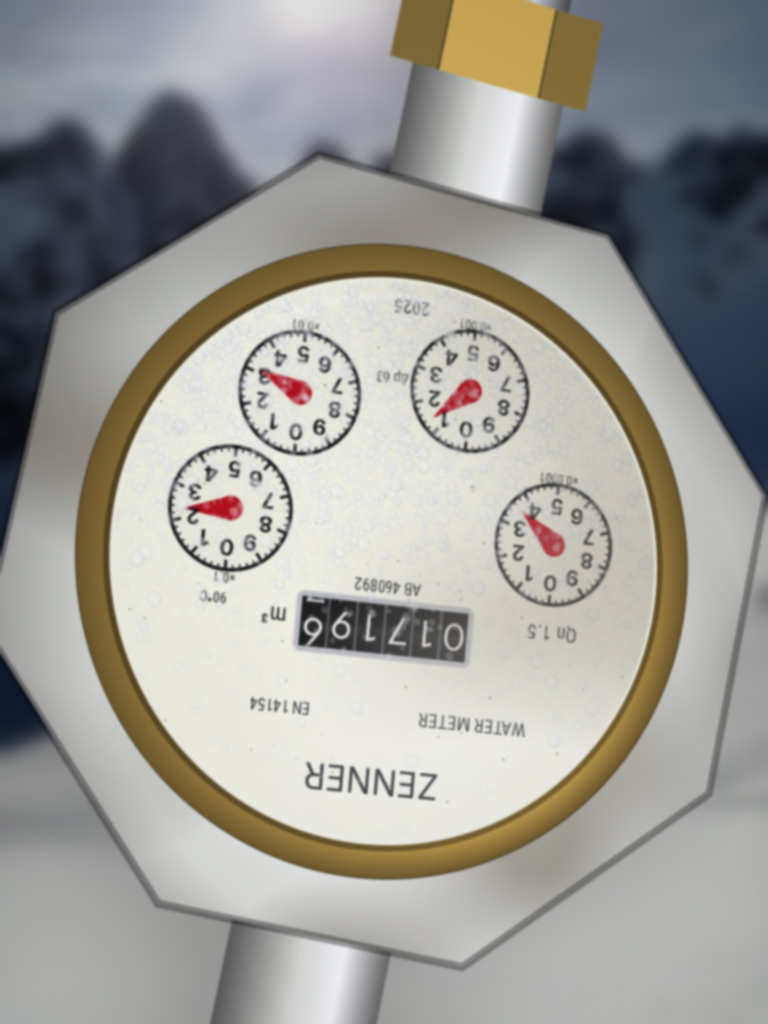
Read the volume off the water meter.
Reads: 17196.2313 m³
